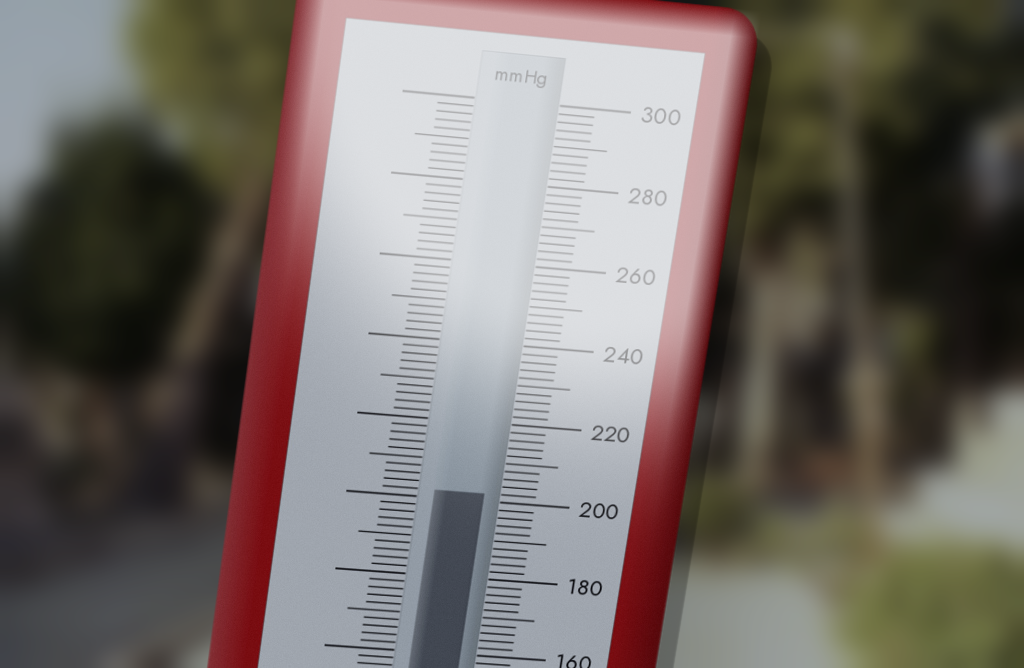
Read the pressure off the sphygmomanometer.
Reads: 202 mmHg
